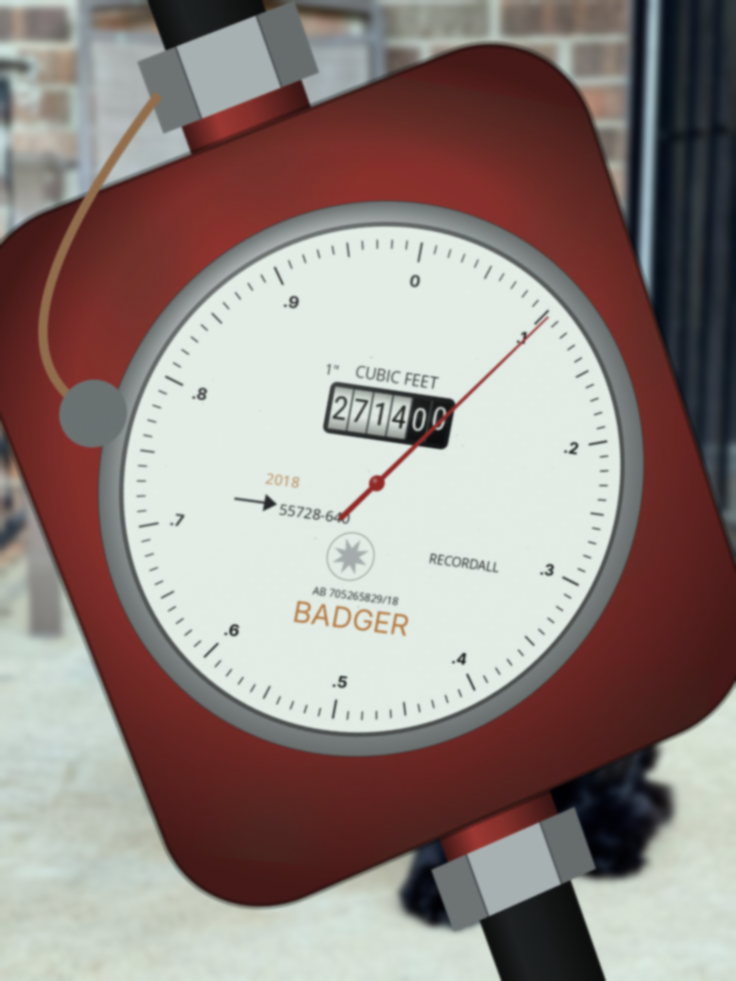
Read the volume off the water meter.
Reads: 271400.10 ft³
